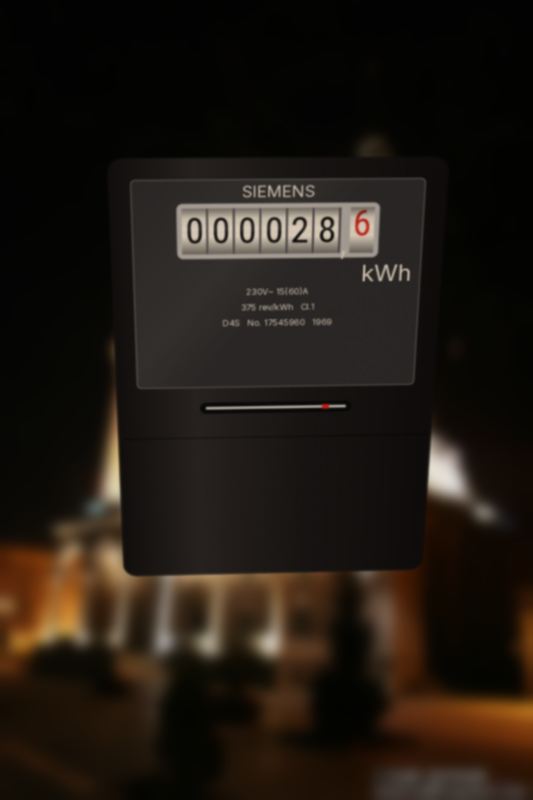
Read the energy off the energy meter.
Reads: 28.6 kWh
